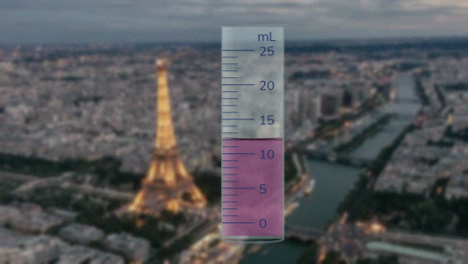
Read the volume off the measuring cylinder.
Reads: 12 mL
